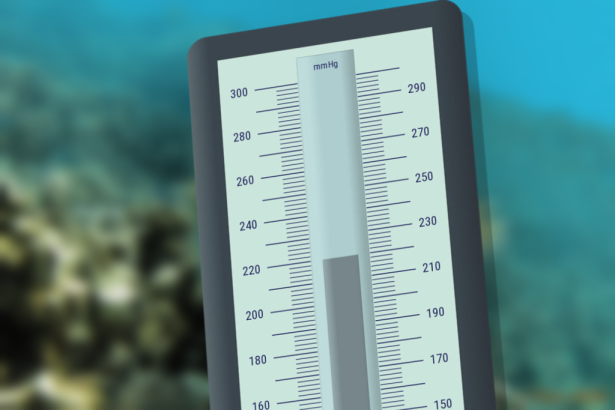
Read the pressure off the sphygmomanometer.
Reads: 220 mmHg
